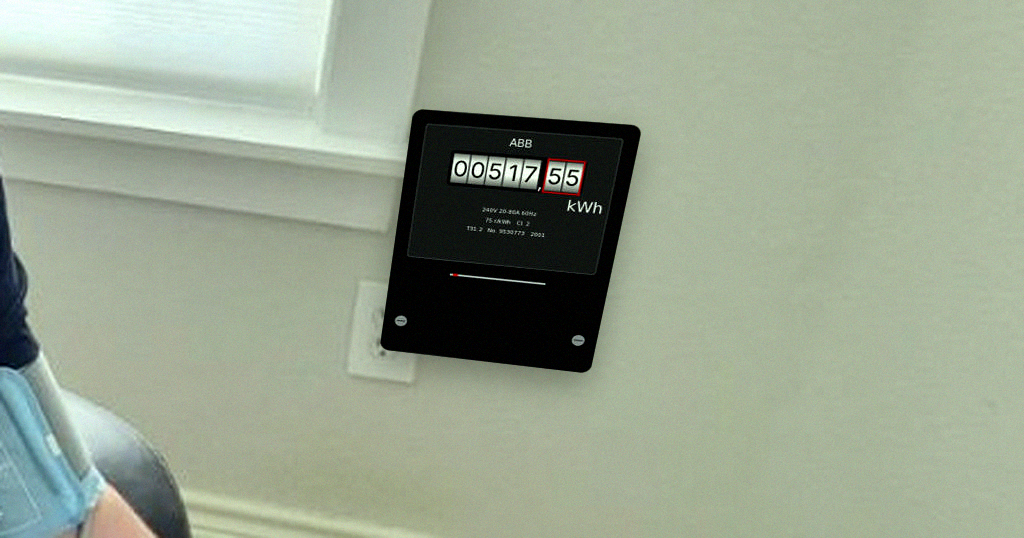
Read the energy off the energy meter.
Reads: 517.55 kWh
